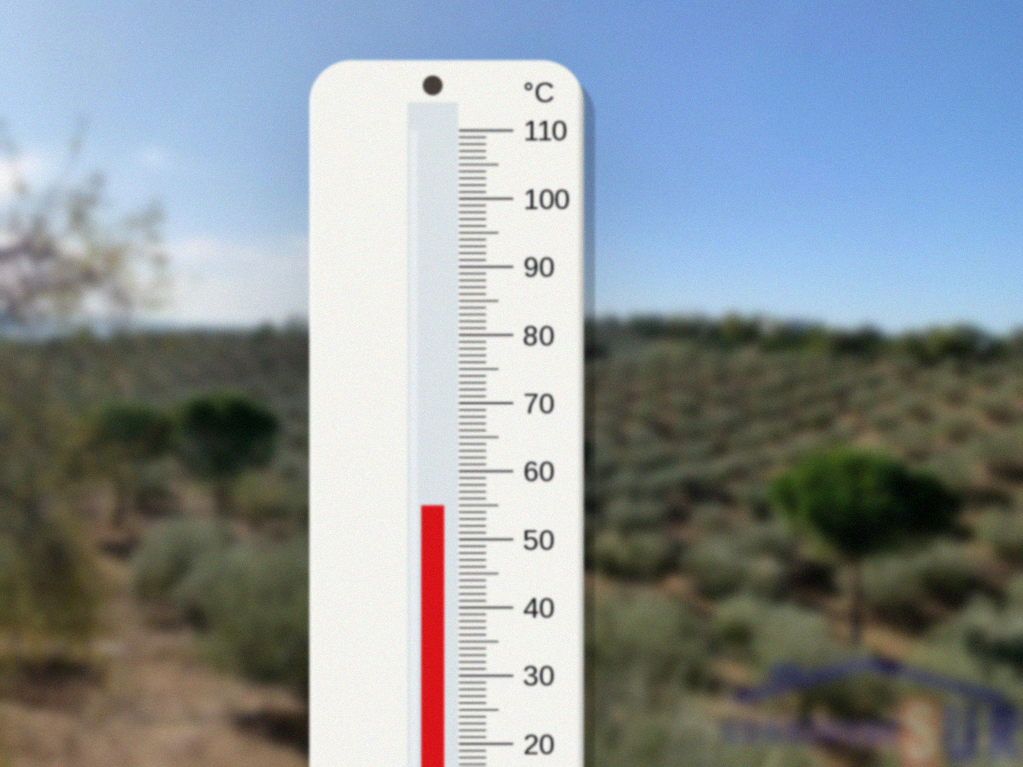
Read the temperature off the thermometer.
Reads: 55 °C
